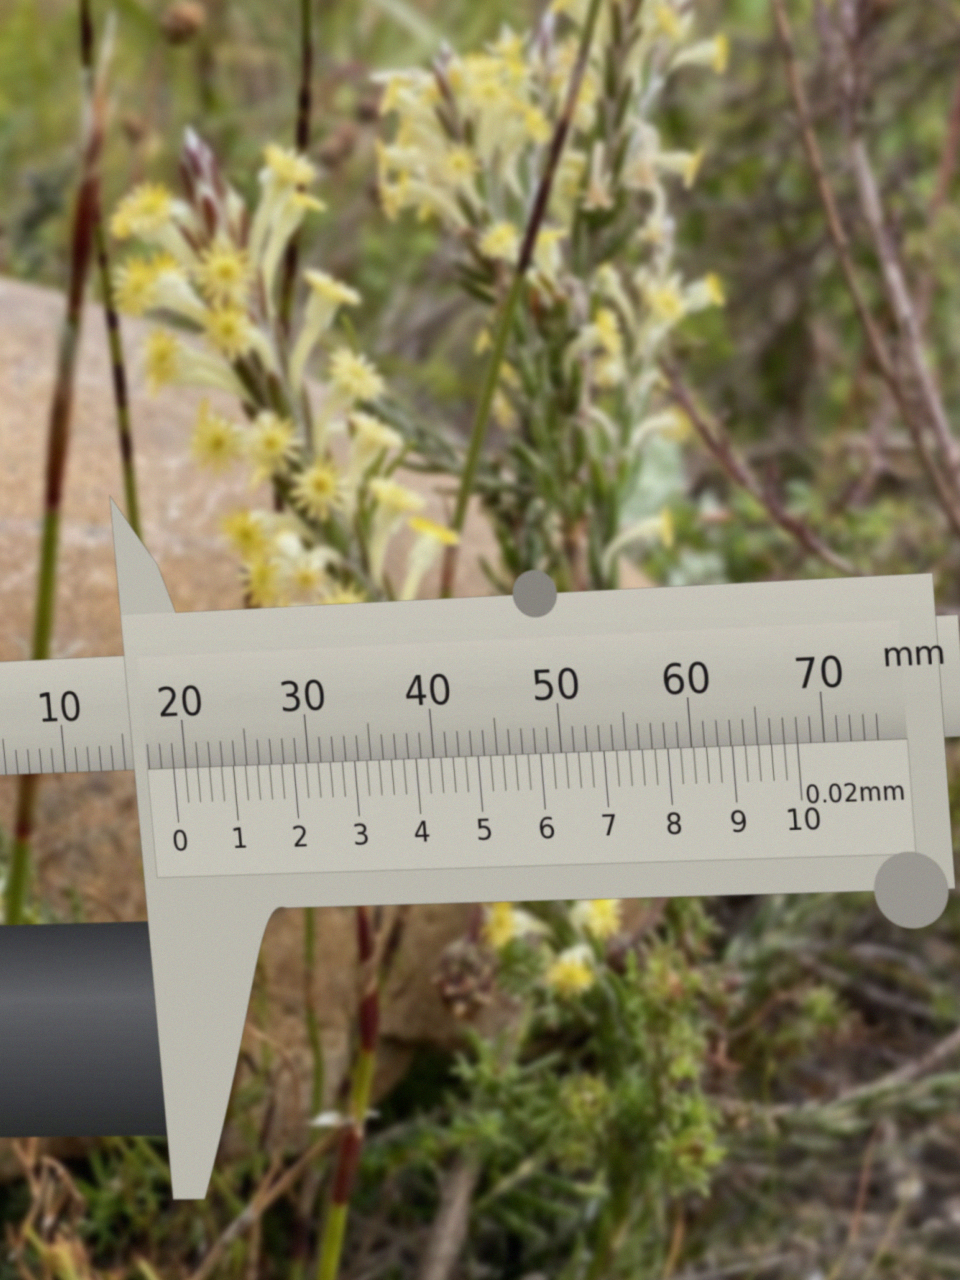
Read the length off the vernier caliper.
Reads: 19.0 mm
